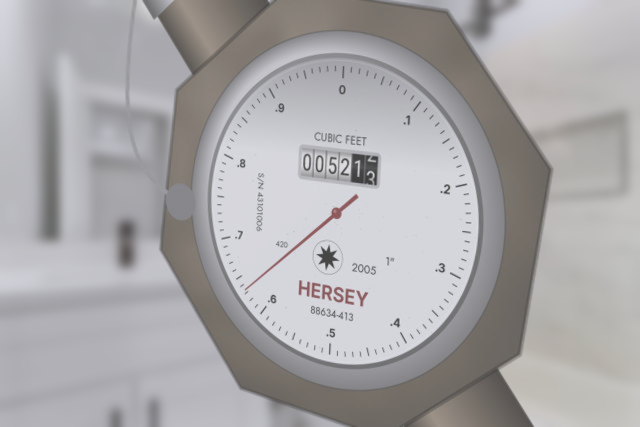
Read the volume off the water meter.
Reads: 5212.63 ft³
